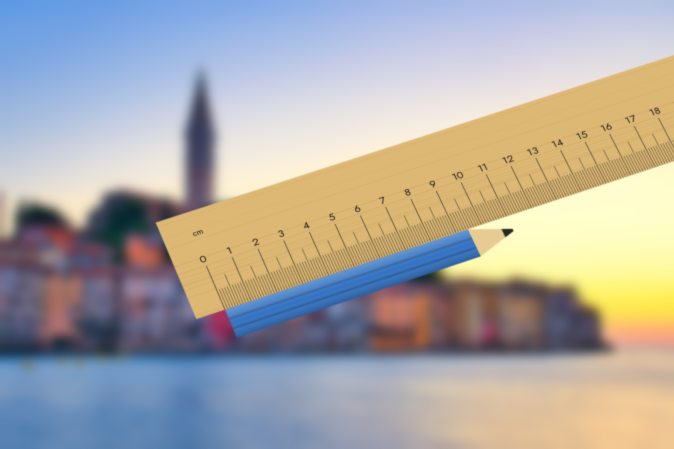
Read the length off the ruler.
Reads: 11 cm
